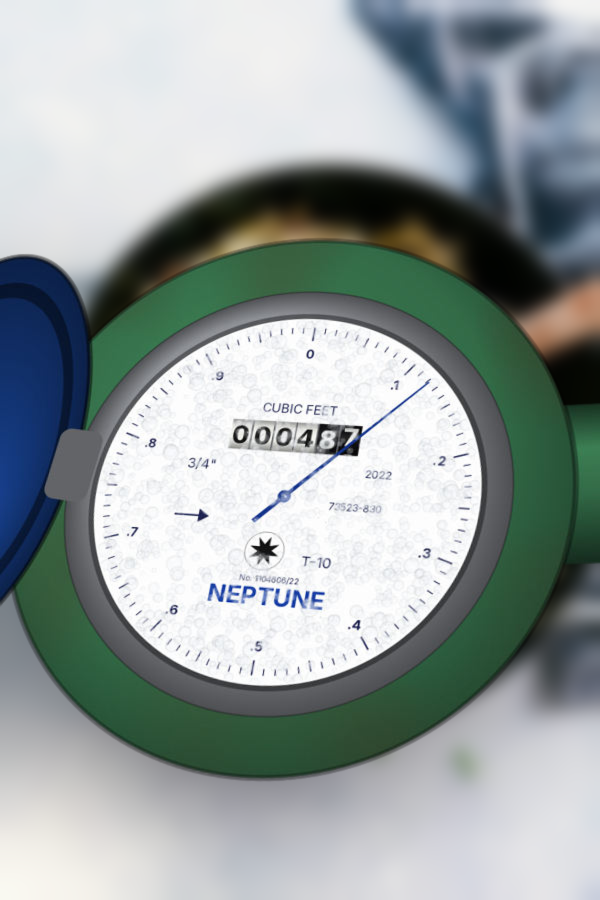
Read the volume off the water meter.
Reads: 487.12 ft³
